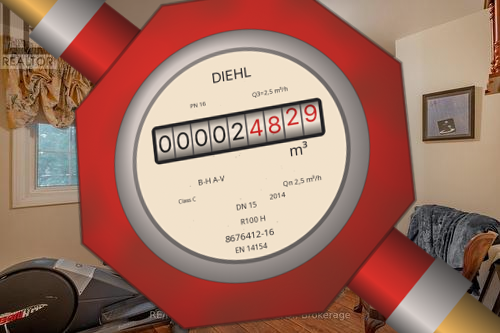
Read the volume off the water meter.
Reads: 2.4829 m³
